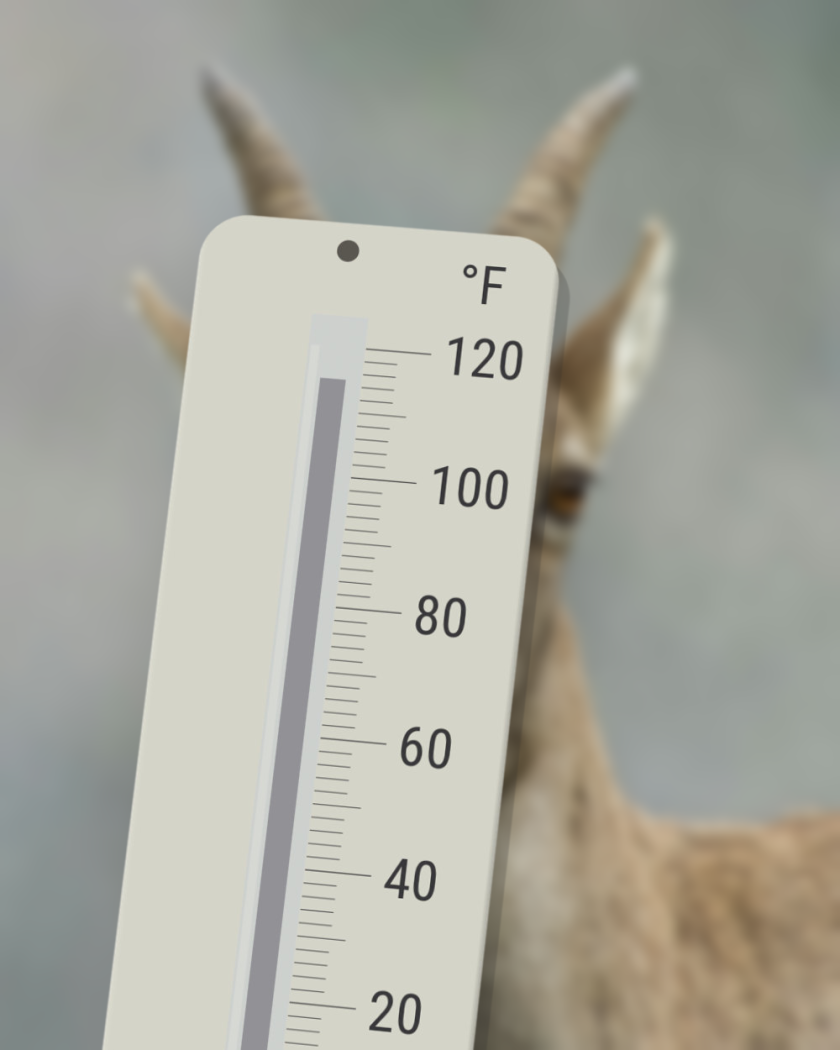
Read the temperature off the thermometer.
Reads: 115 °F
